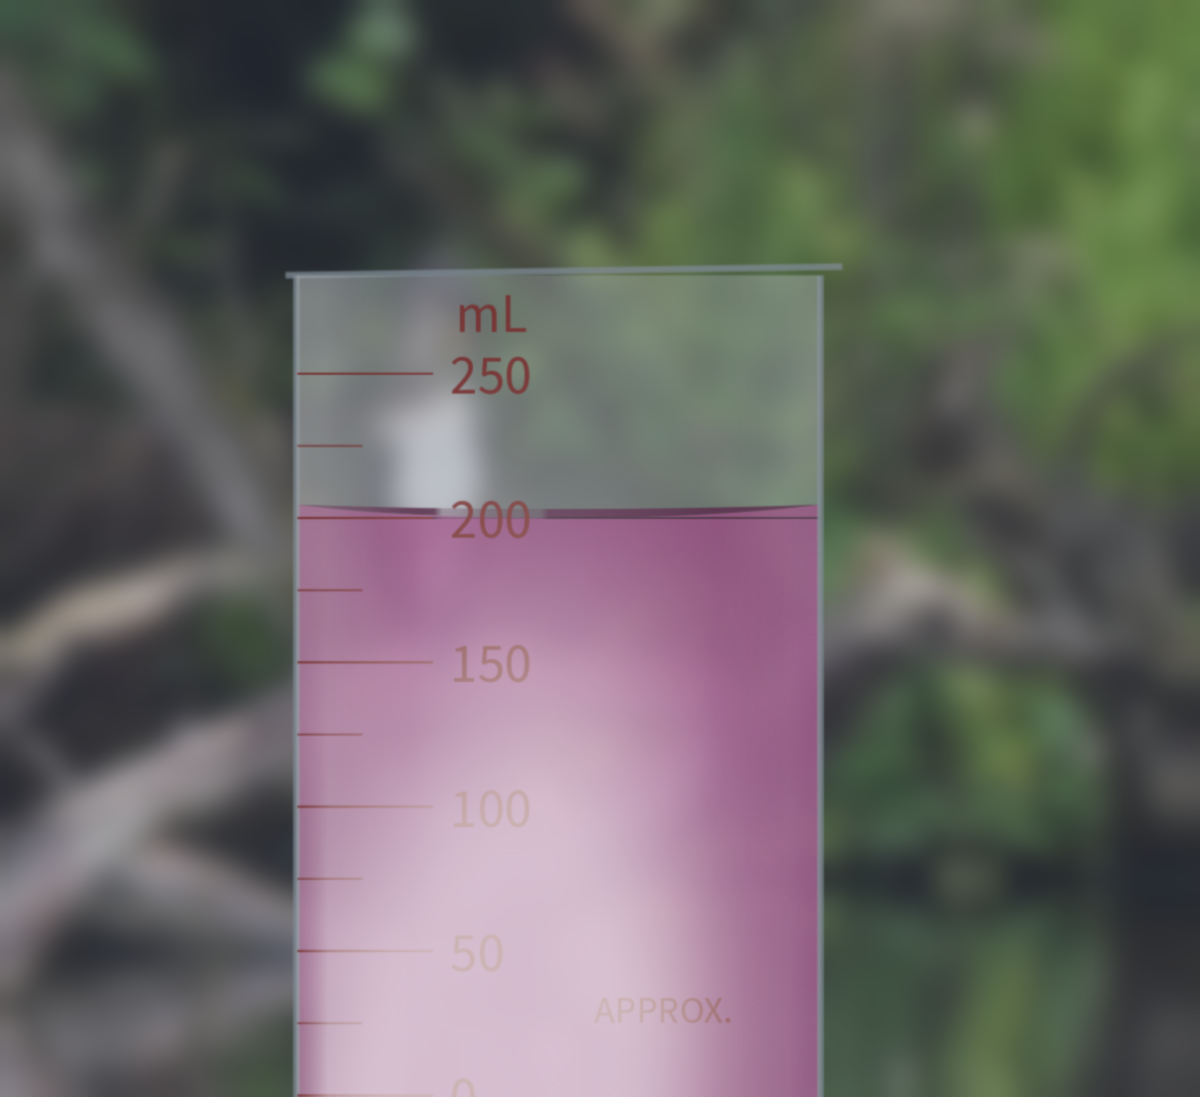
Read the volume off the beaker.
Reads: 200 mL
